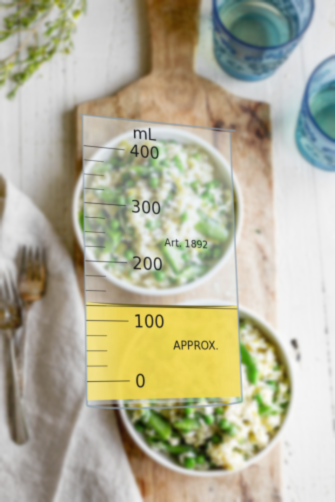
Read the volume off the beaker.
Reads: 125 mL
